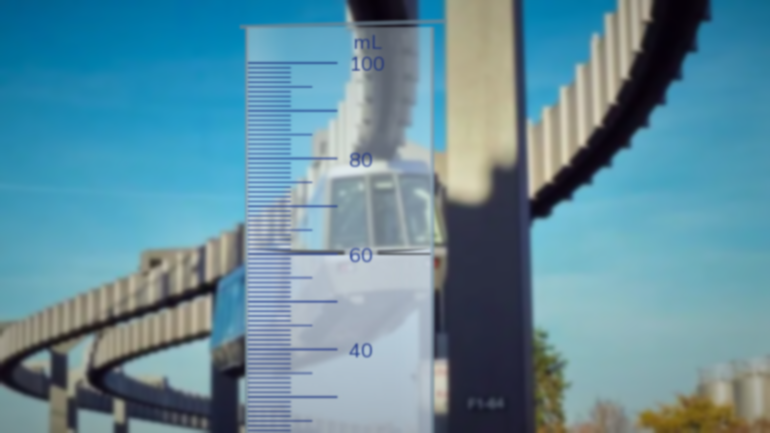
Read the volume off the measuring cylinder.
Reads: 60 mL
